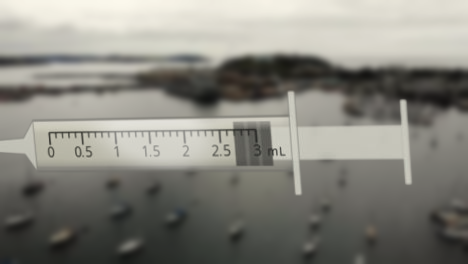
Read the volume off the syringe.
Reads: 2.7 mL
